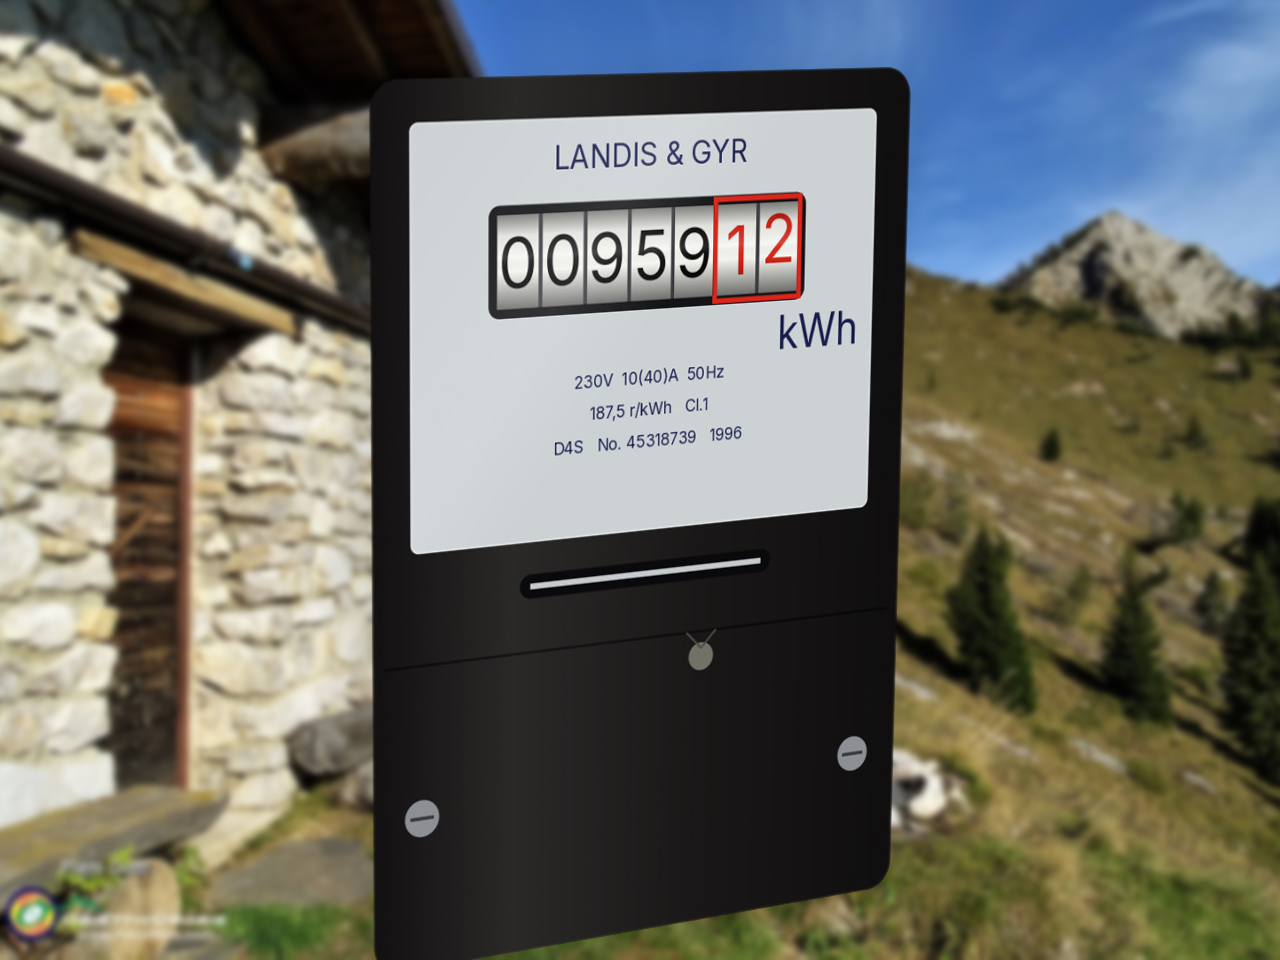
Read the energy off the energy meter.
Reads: 959.12 kWh
